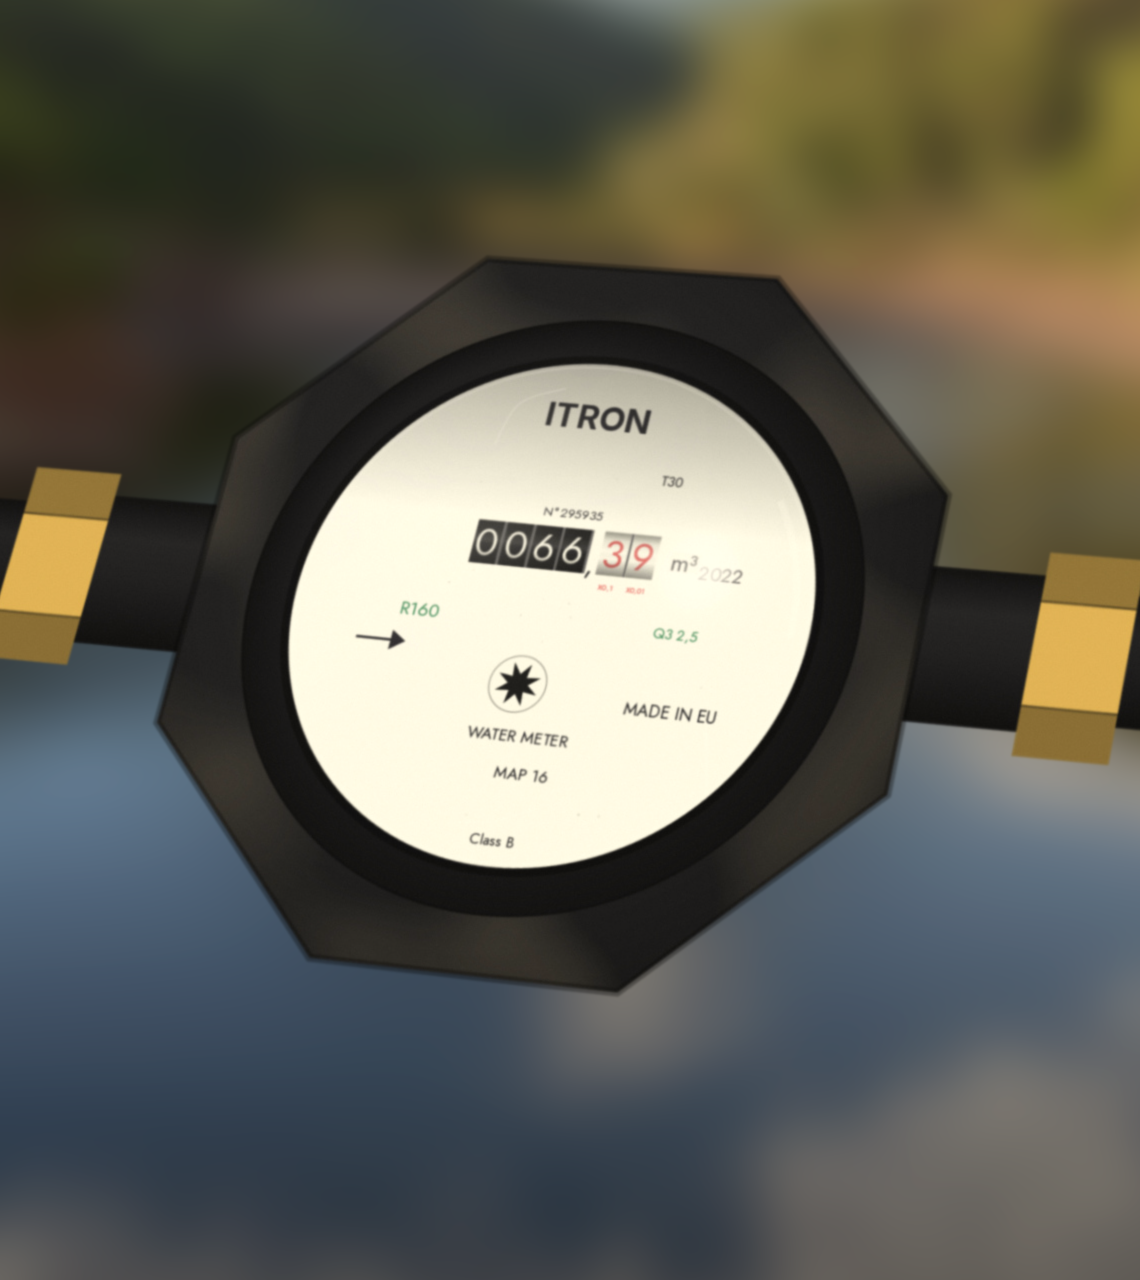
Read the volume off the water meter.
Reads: 66.39 m³
